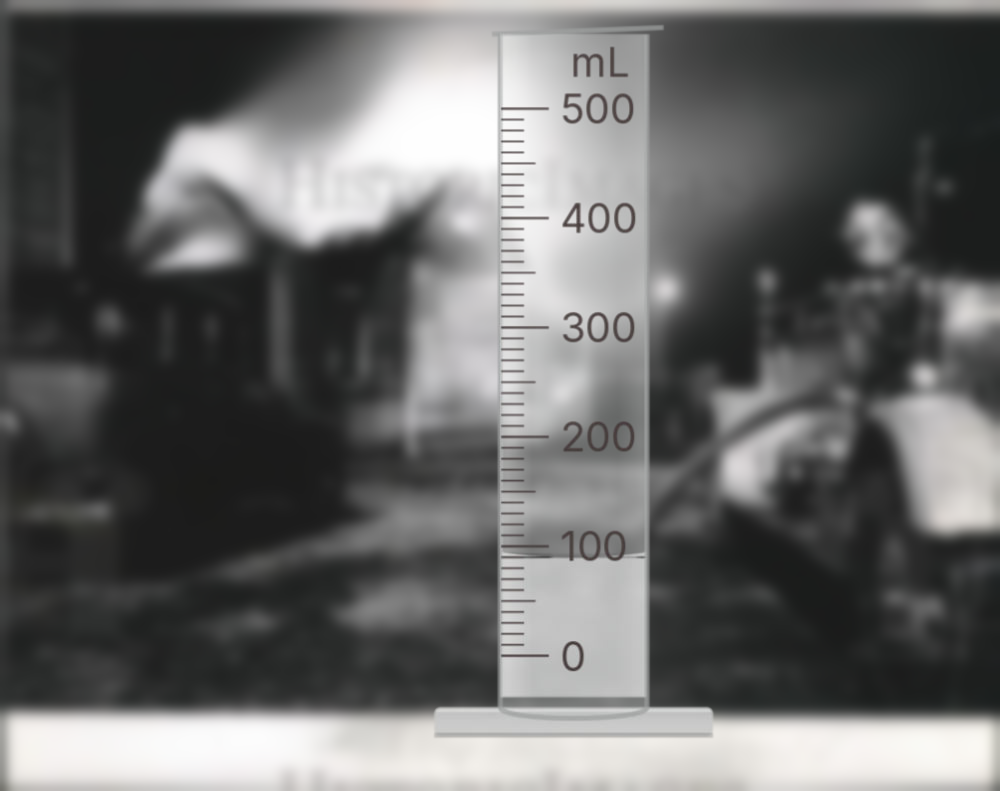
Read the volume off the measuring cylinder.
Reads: 90 mL
